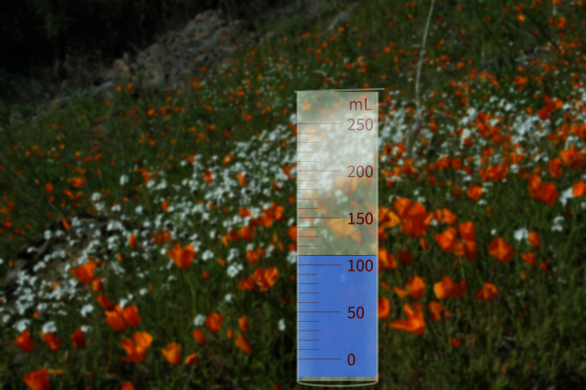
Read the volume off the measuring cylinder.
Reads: 110 mL
